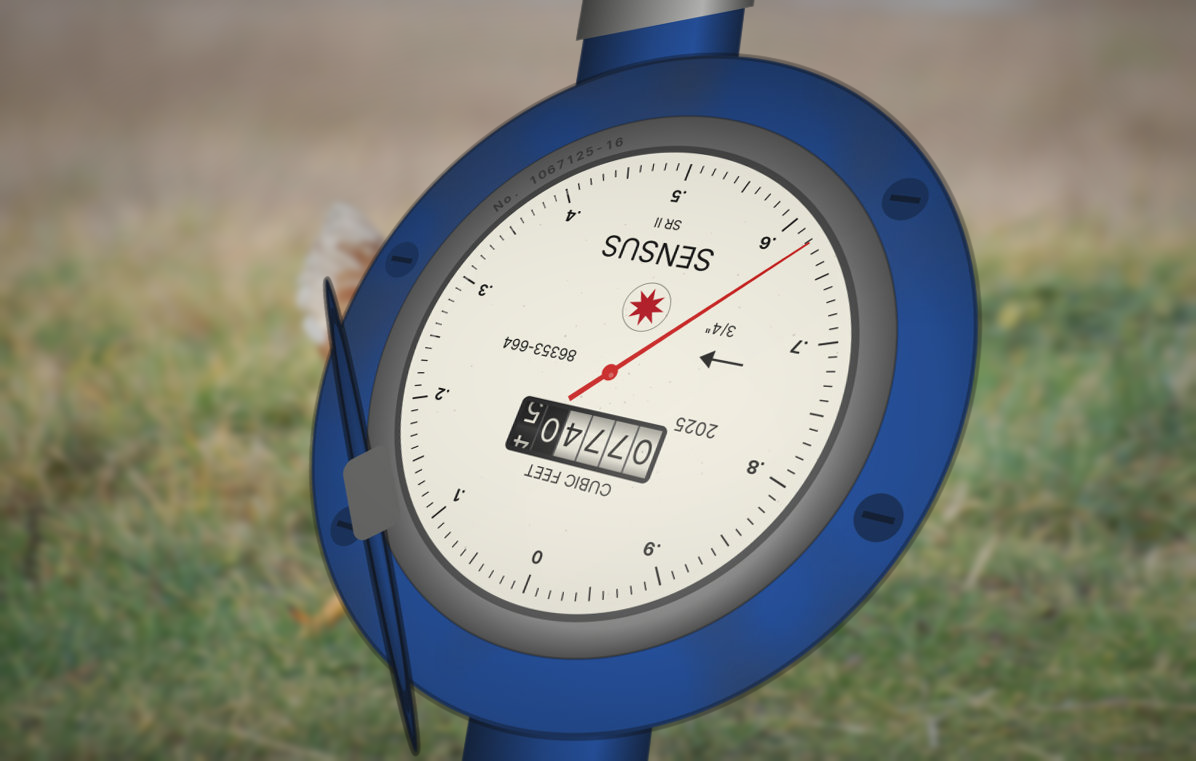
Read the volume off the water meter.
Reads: 77404.62 ft³
